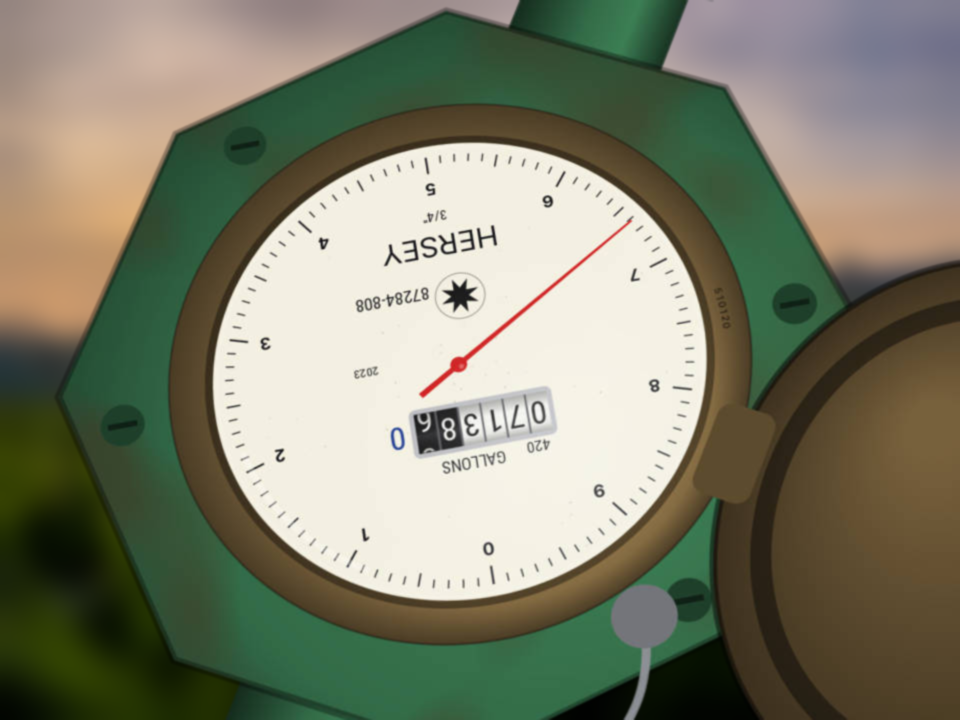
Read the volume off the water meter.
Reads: 713856.6 gal
